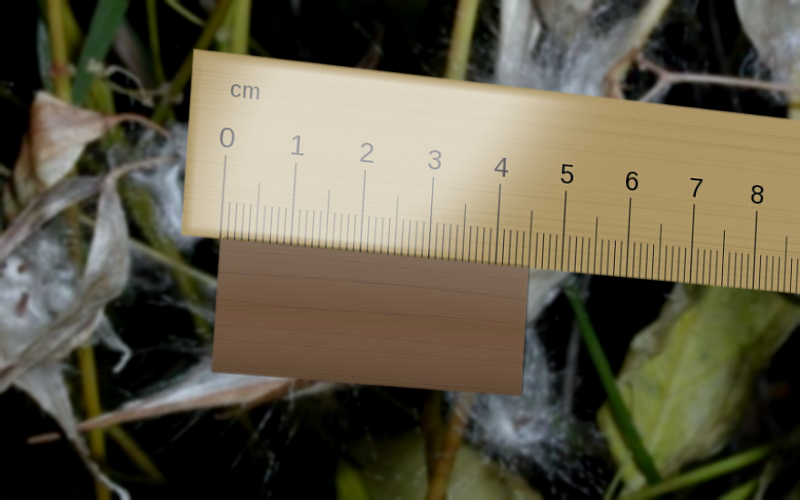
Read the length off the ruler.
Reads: 4.5 cm
